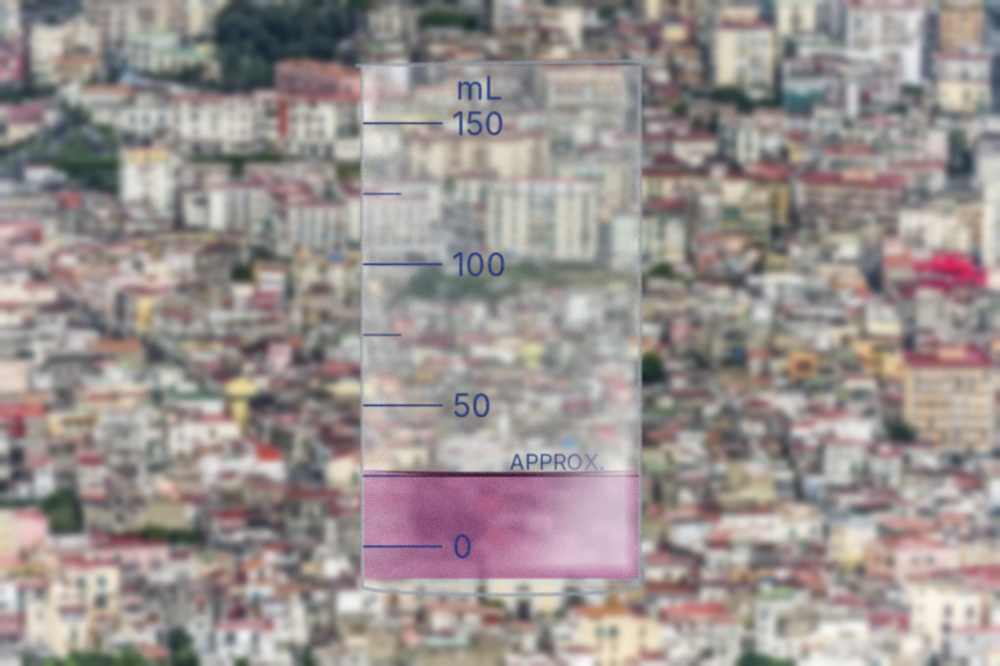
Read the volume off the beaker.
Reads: 25 mL
